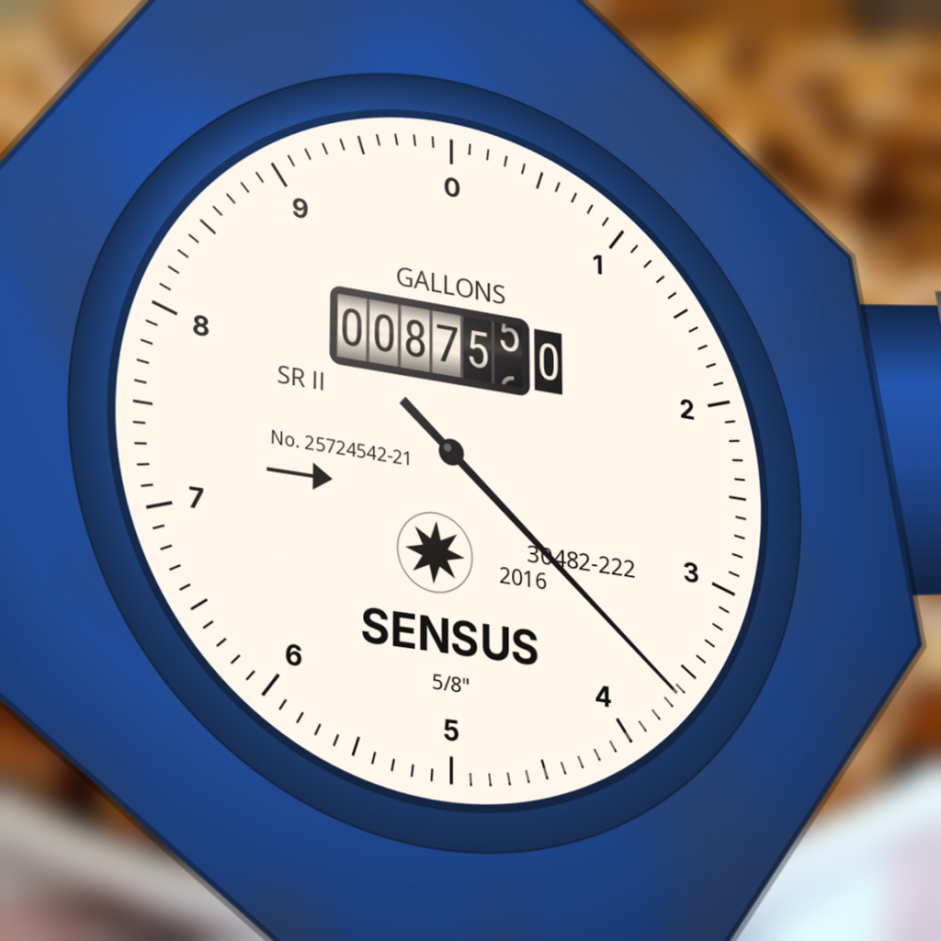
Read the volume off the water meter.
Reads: 87553.6 gal
